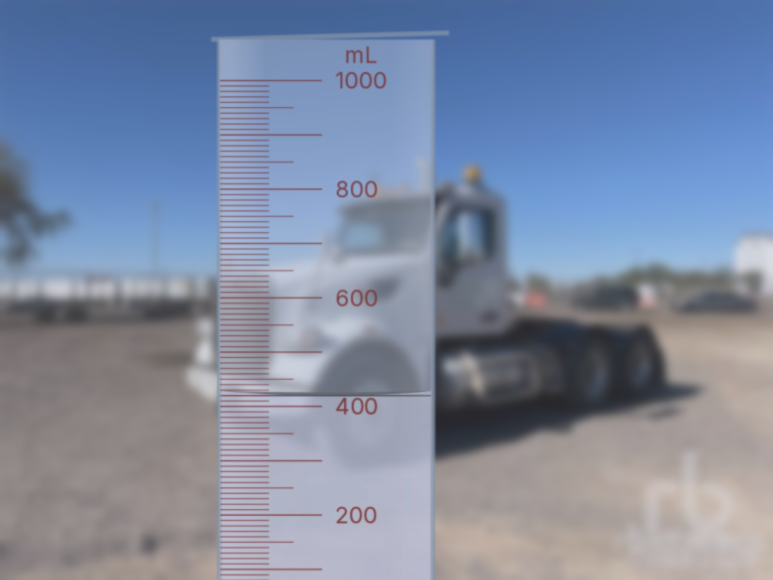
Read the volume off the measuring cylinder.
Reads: 420 mL
